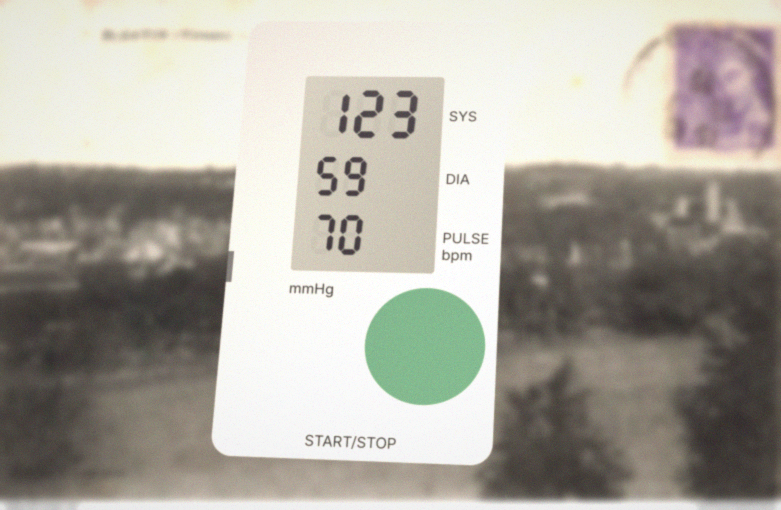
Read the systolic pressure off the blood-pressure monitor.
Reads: 123 mmHg
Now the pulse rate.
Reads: 70 bpm
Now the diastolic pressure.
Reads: 59 mmHg
